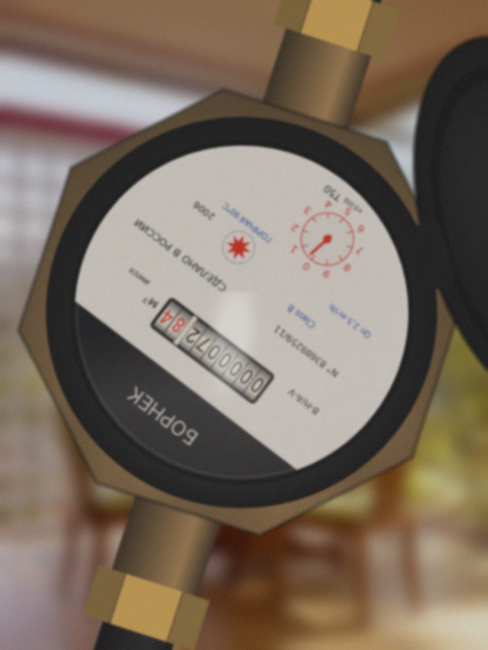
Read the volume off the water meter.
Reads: 72.840 m³
